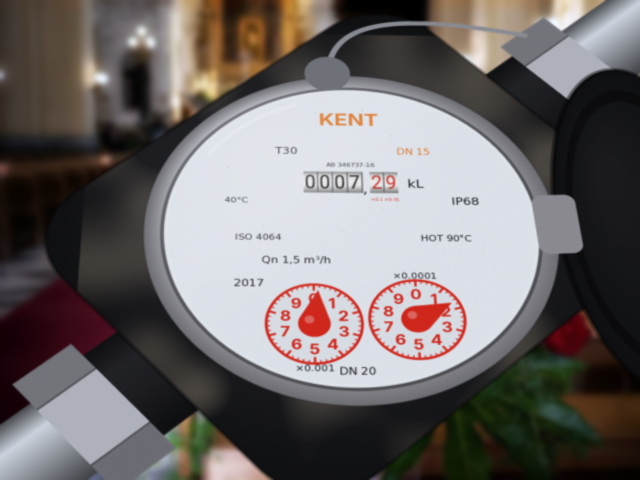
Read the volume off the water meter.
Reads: 7.2901 kL
